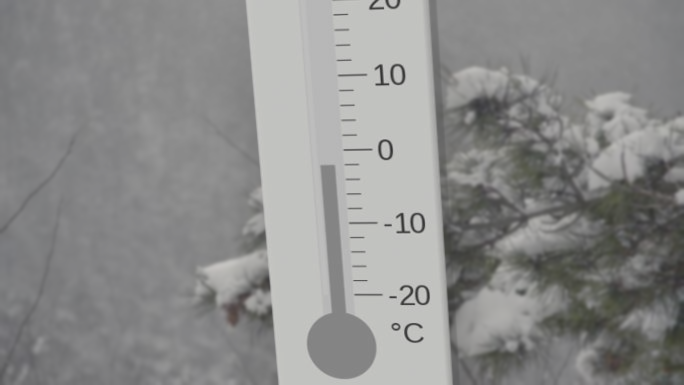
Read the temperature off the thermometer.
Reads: -2 °C
